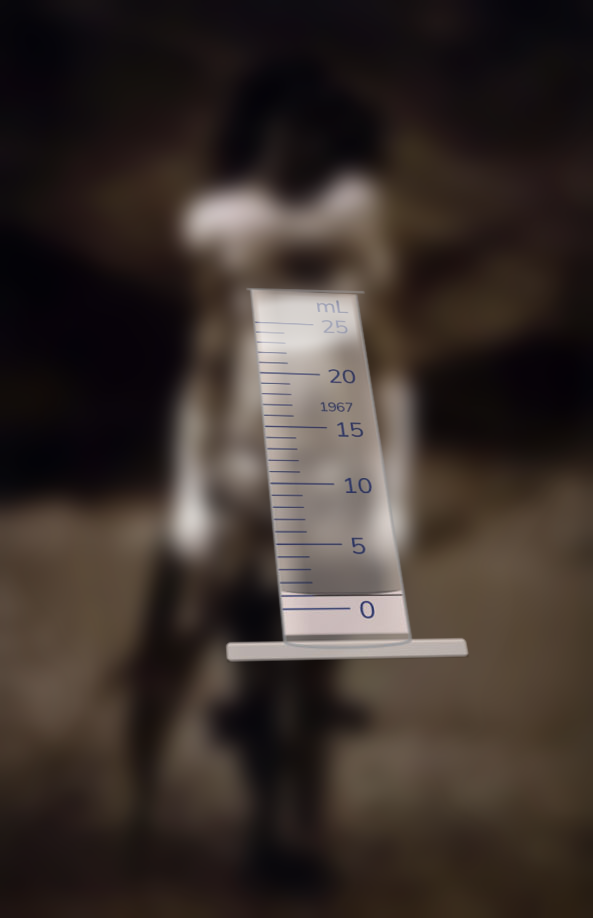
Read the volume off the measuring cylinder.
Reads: 1 mL
